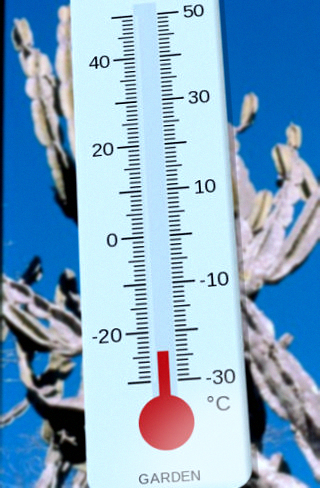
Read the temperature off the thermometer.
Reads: -24 °C
